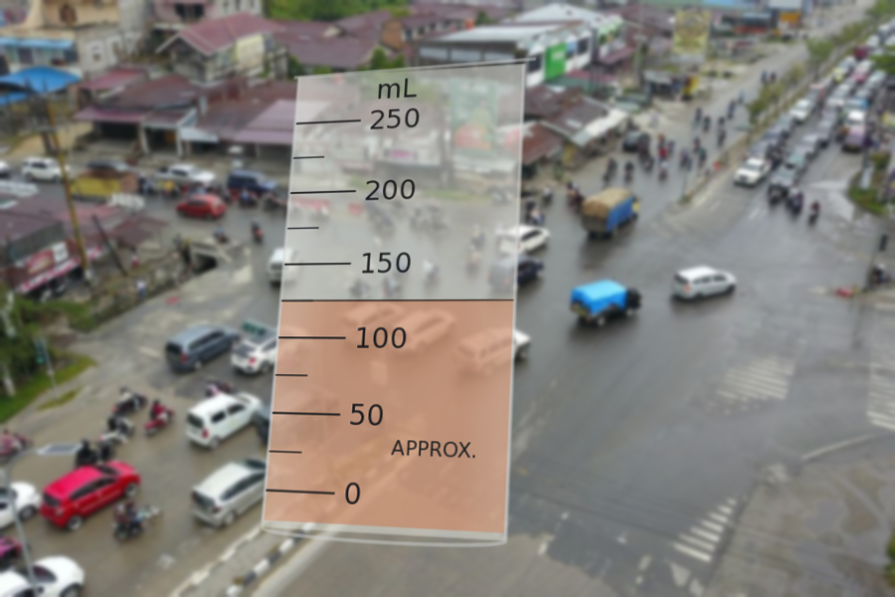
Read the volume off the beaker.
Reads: 125 mL
